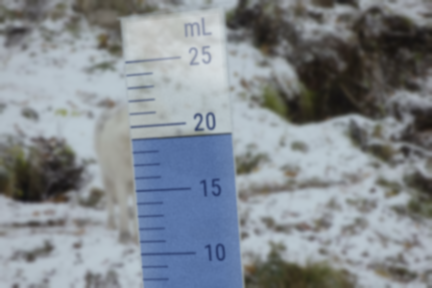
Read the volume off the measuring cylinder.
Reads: 19 mL
